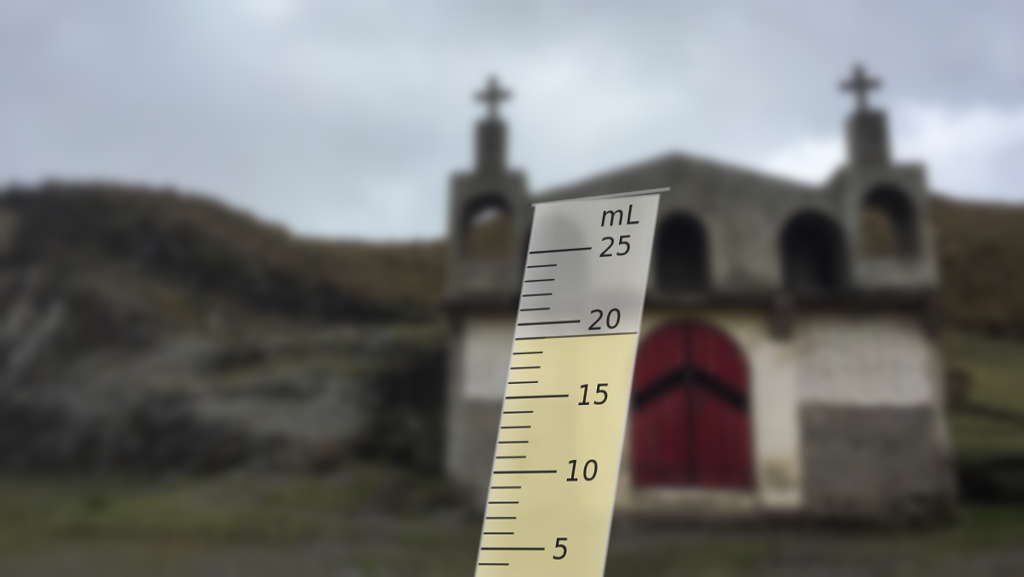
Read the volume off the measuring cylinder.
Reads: 19 mL
